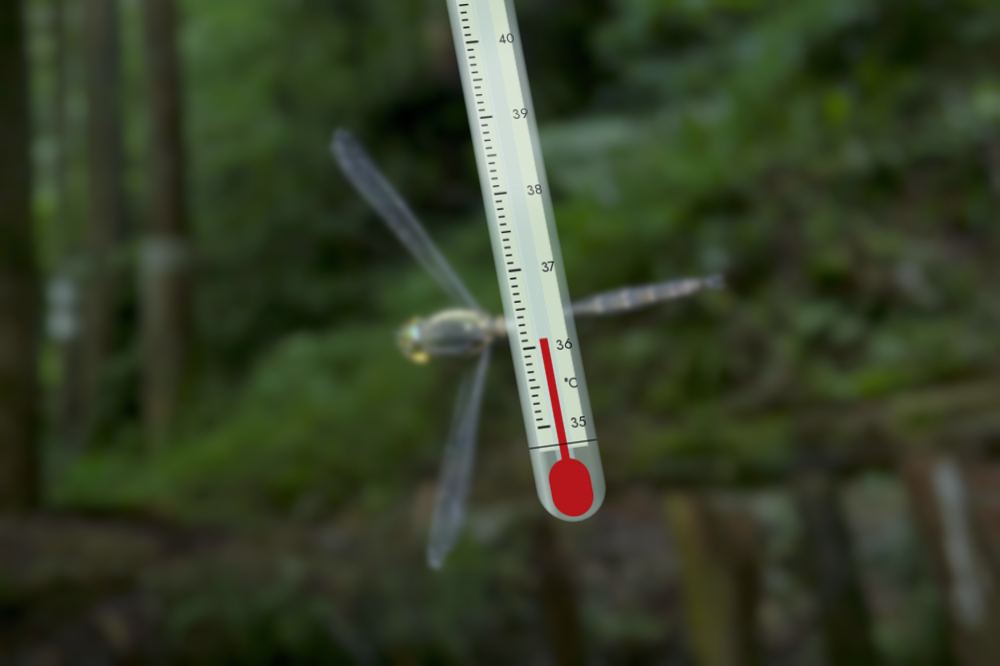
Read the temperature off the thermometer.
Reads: 36.1 °C
